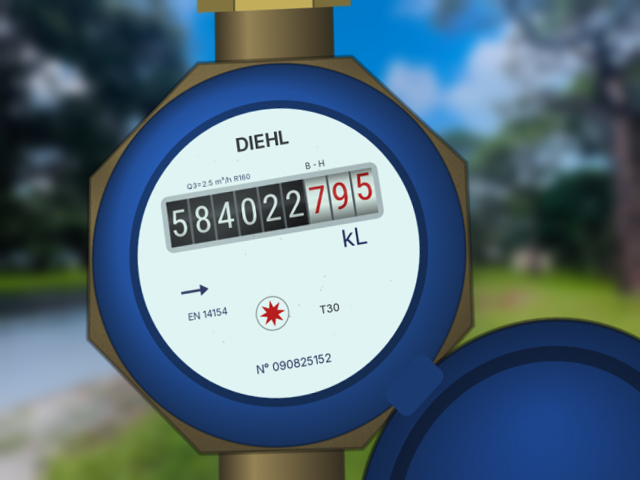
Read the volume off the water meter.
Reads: 584022.795 kL
